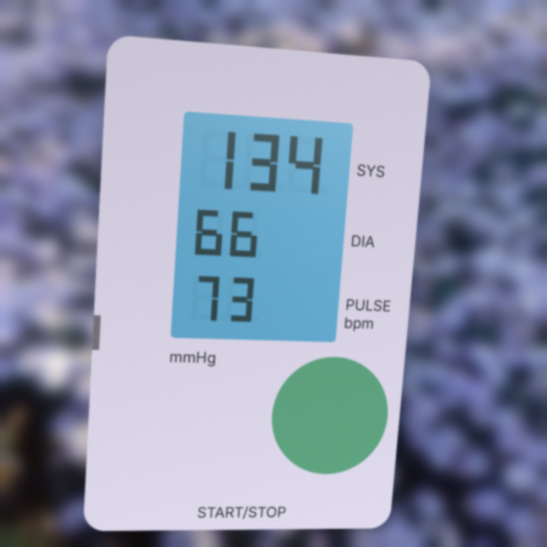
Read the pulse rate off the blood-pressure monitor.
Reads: 73 bpm
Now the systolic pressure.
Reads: 134 mmHg
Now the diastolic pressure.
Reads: 66 mmHg
